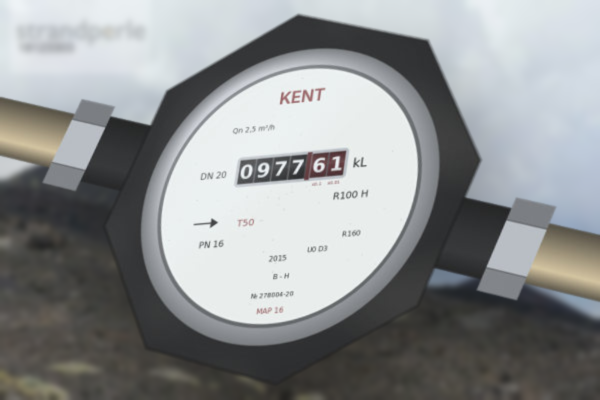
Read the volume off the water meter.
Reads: 977.61 kL
